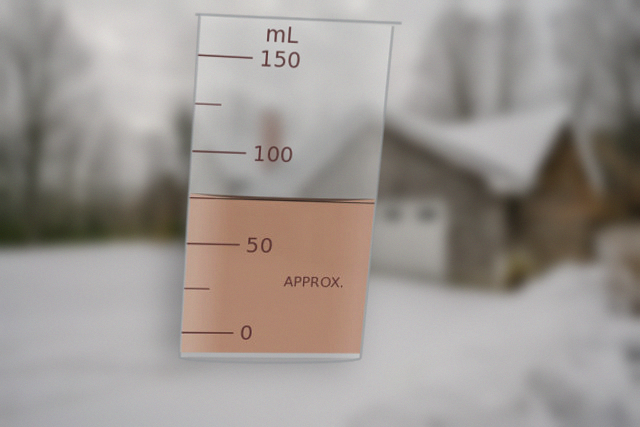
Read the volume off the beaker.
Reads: 75 mL
